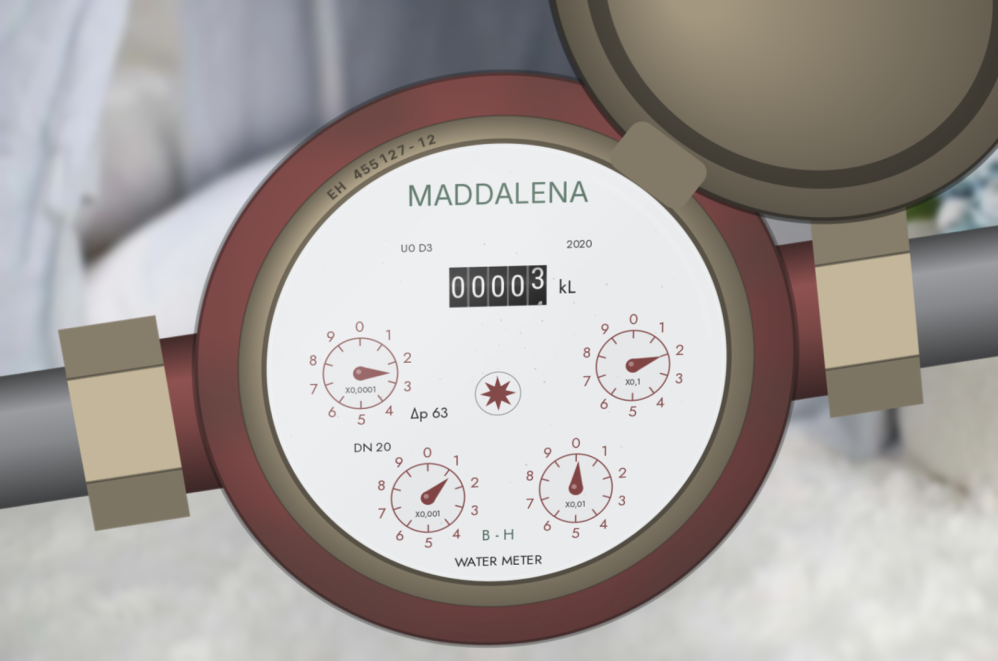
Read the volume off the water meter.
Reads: 3.2012 kL
